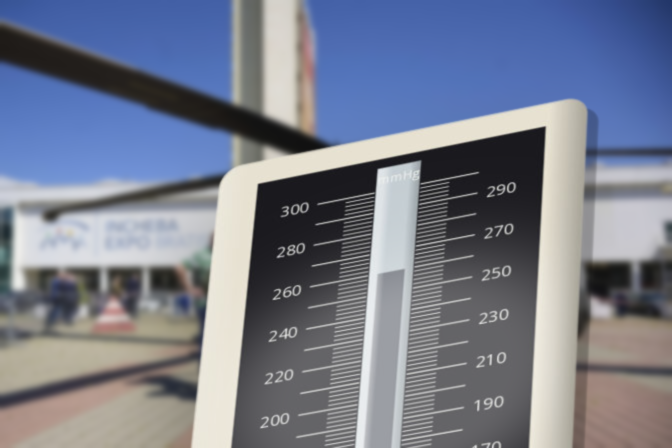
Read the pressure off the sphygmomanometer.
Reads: 260 mmHg
